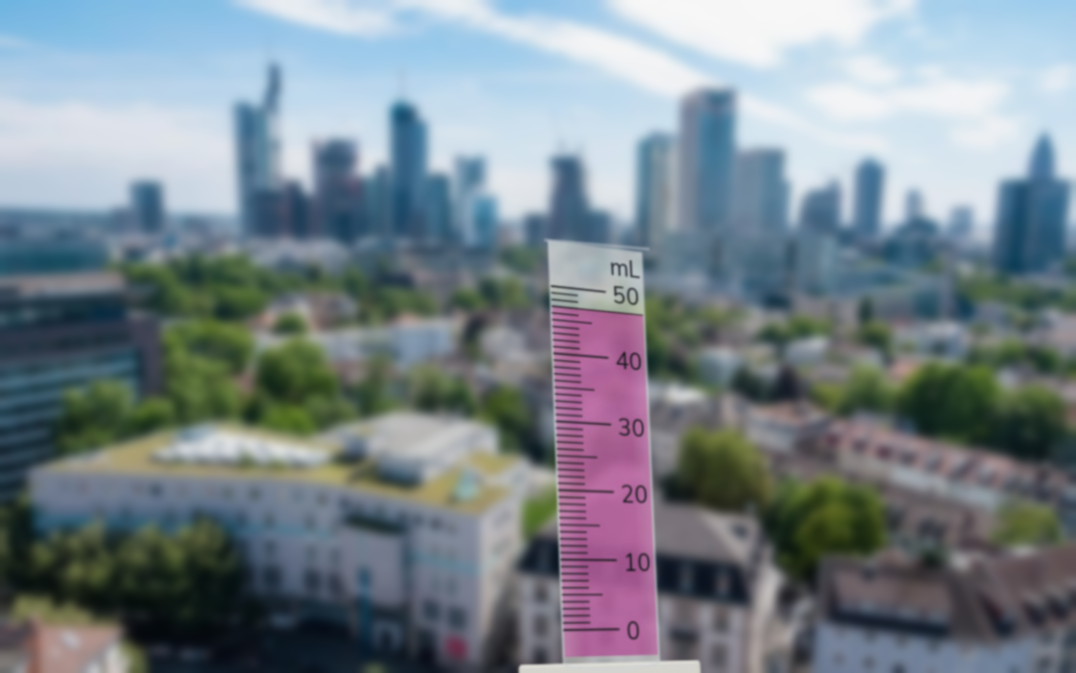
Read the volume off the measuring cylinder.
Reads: 47 mL
